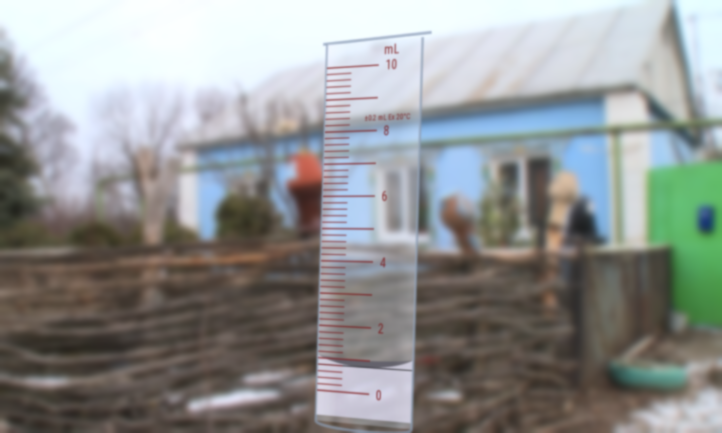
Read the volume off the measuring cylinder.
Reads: 0.8 mL
